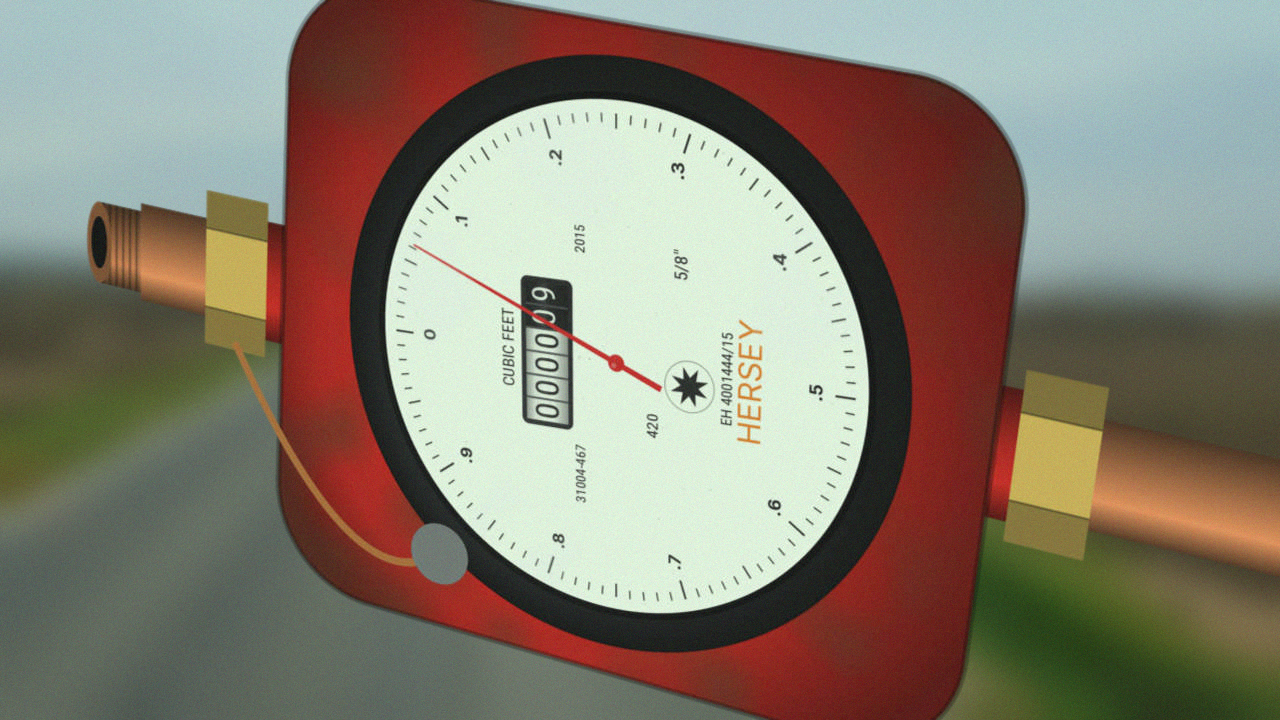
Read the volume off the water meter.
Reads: 9.06 ft³
